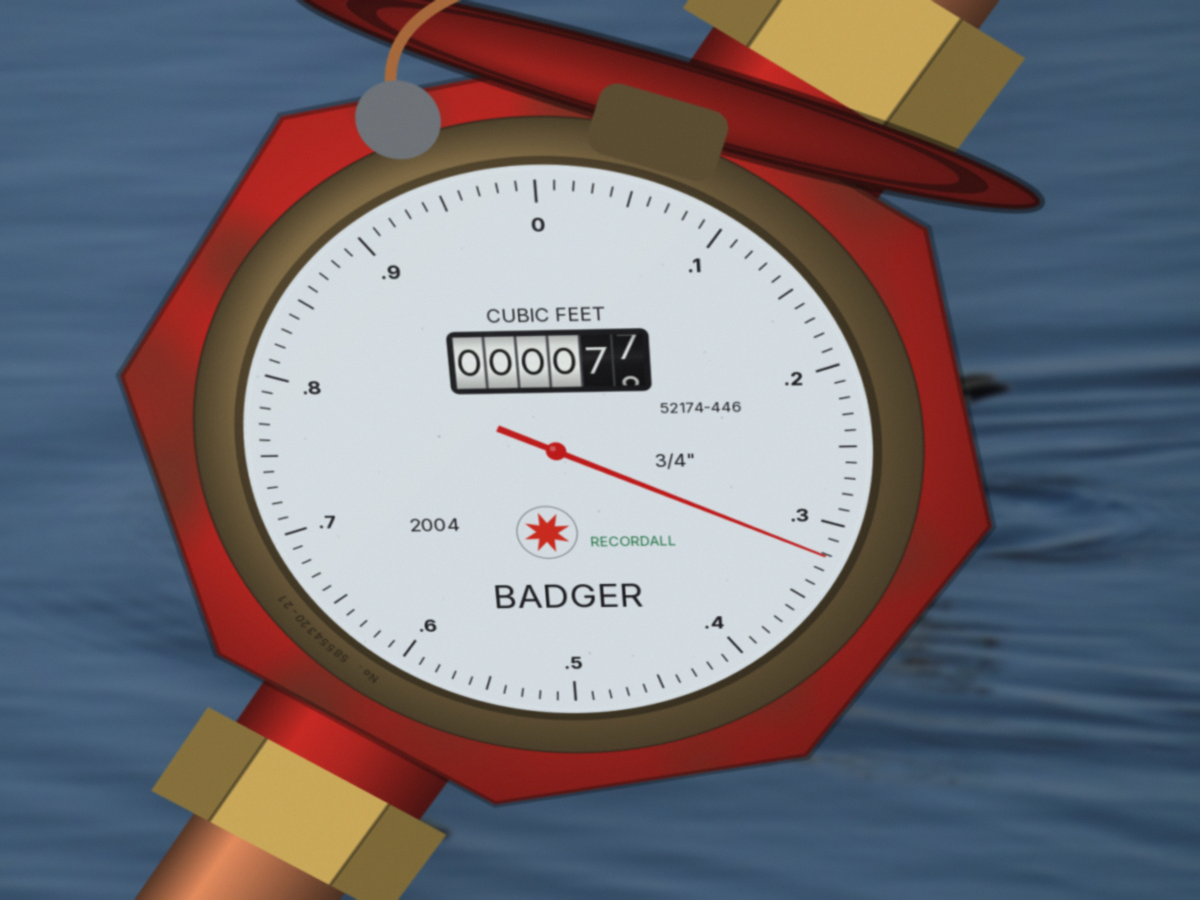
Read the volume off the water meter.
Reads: 77.32 ft³
